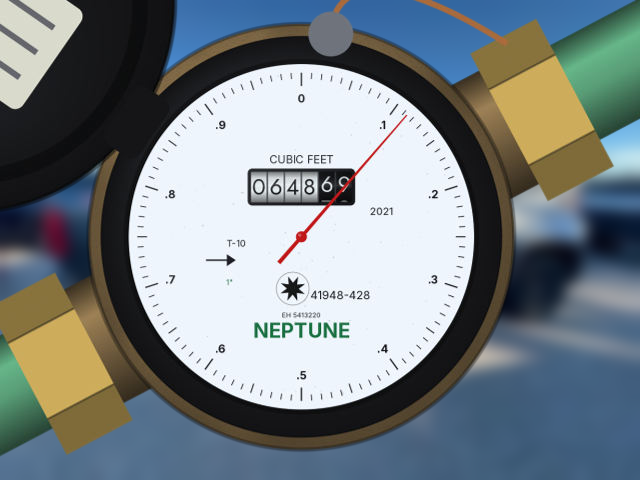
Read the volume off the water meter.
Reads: 64869.11 ft³
